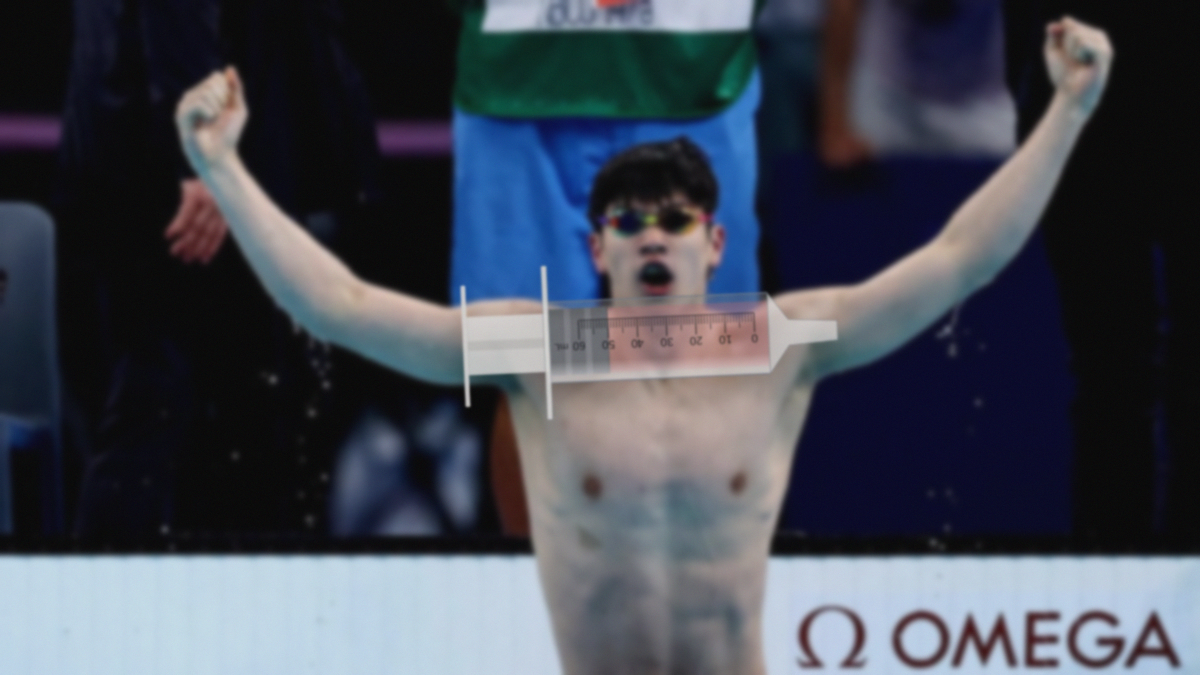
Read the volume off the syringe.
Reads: 50 mL
